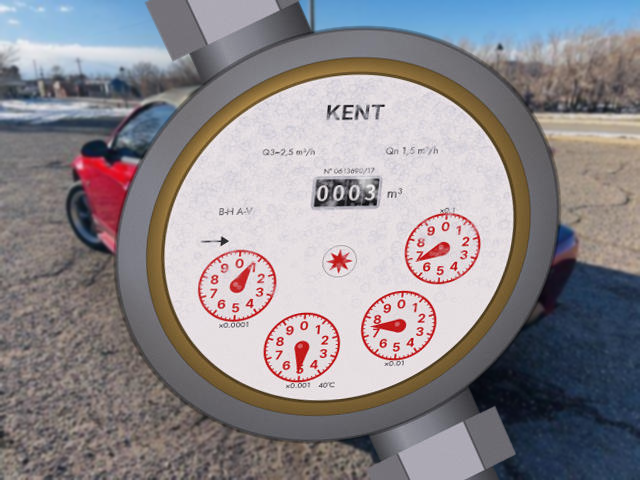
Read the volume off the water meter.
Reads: 3.6750 m³
